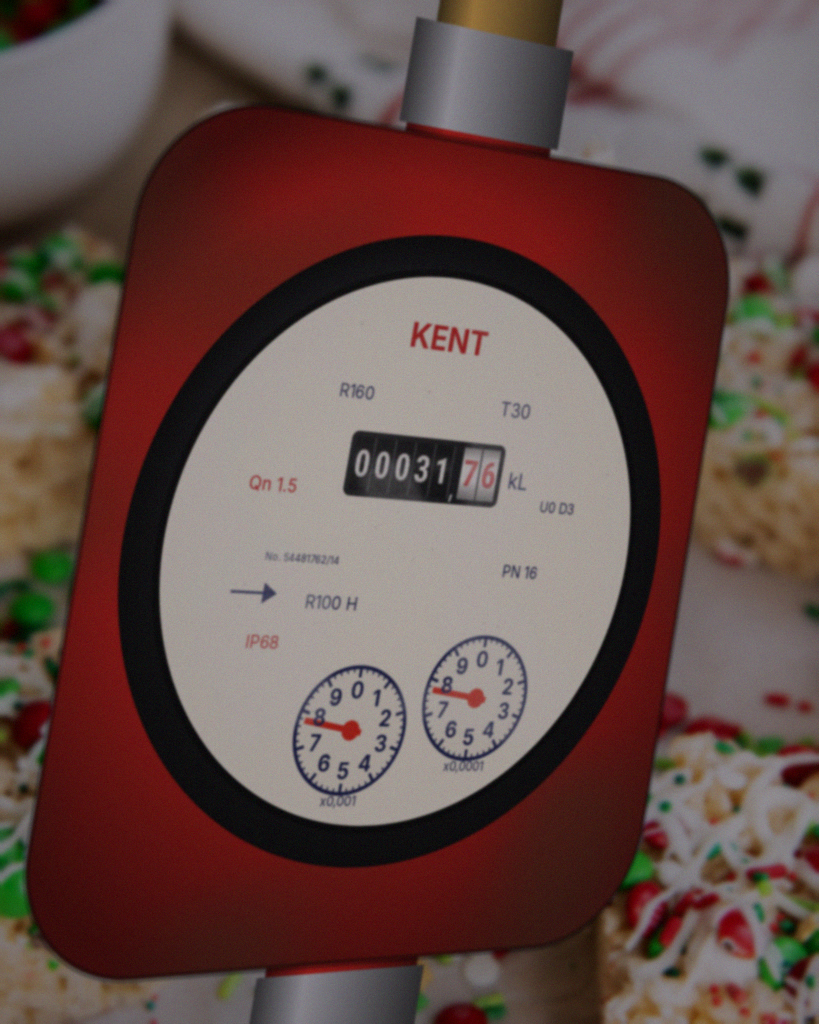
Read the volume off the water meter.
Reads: 31.7677 kL
